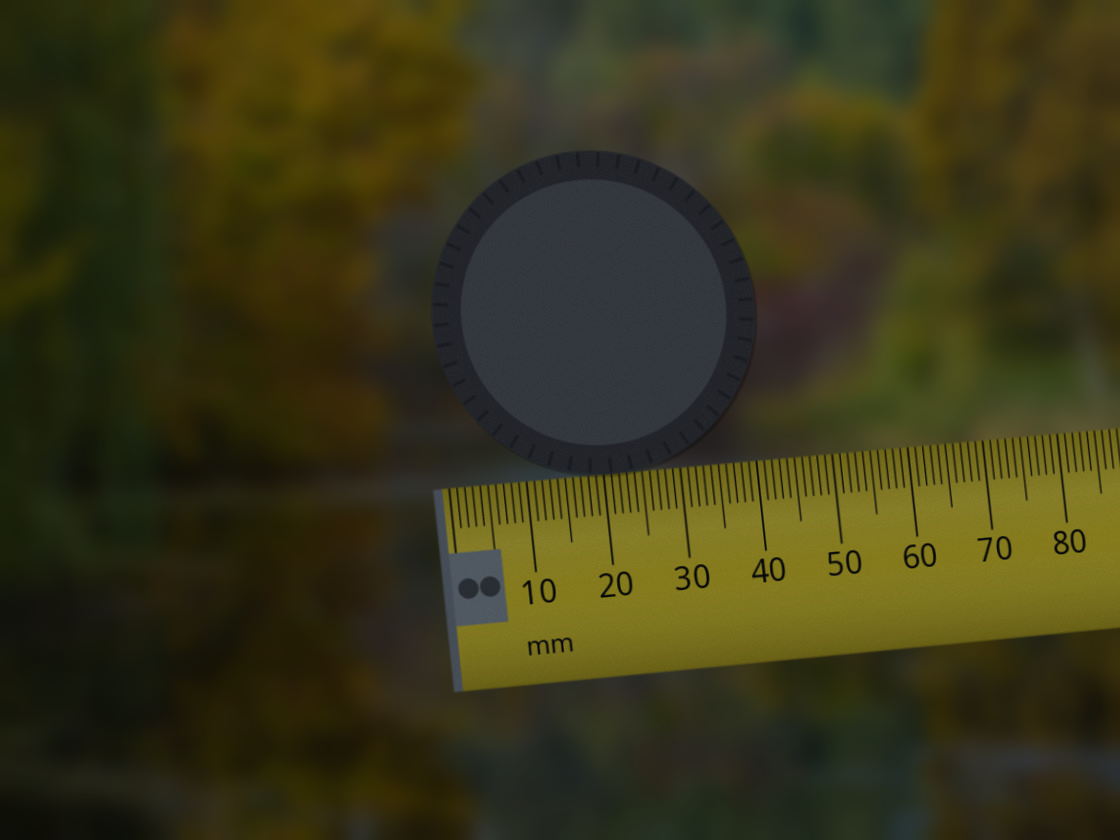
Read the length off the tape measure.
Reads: 42 mm
